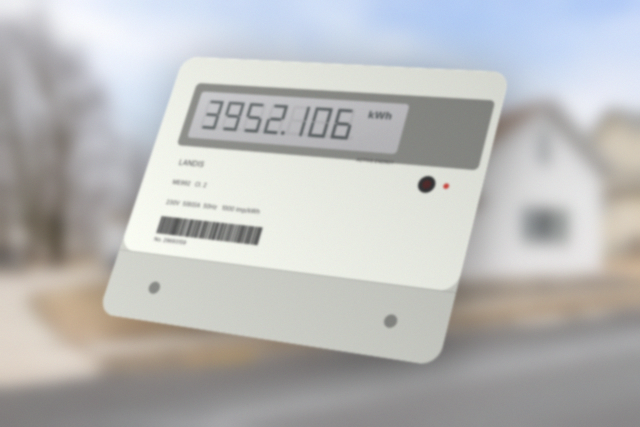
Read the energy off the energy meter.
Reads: 3952.106 kWh
